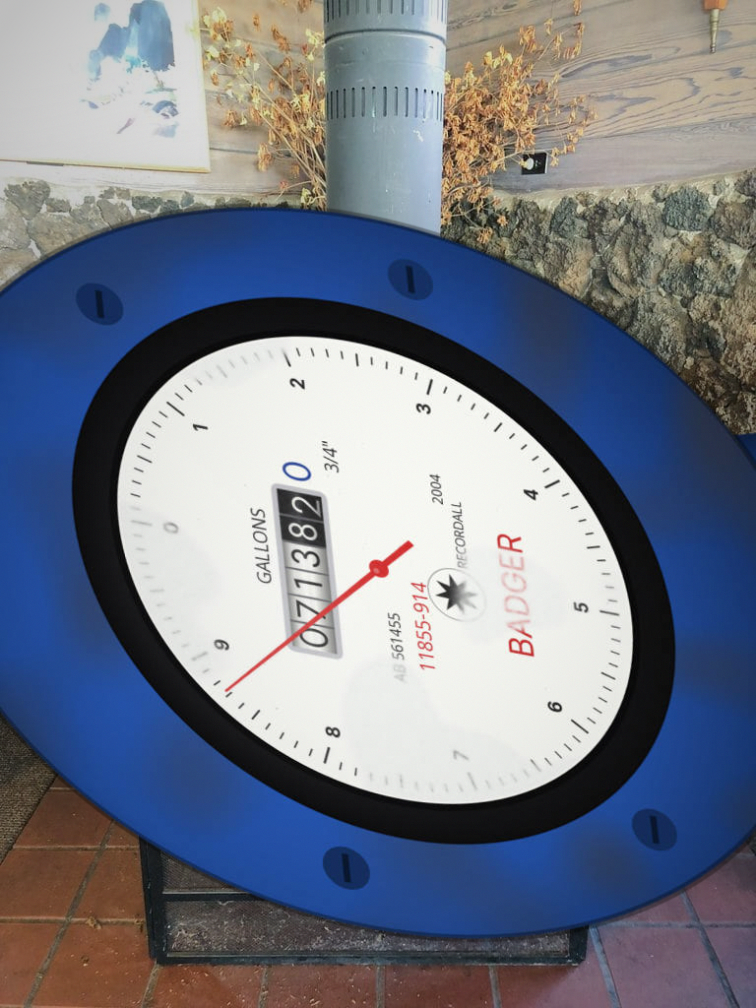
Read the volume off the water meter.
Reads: 713818.7 gal
